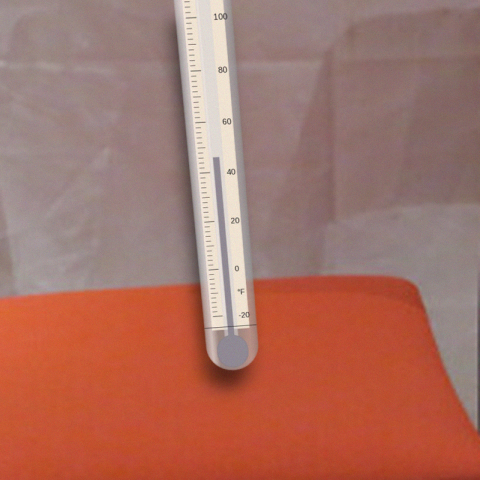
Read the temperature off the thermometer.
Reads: 46 °F
